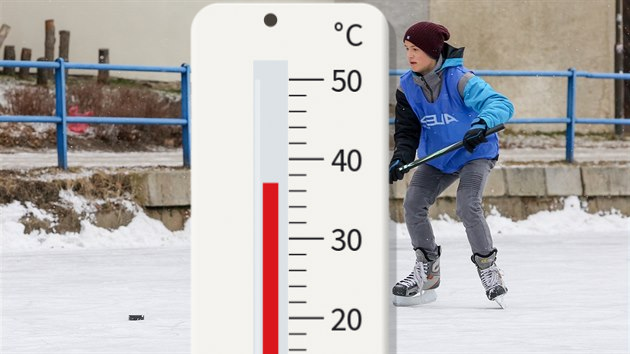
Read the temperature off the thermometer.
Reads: 37 °C
